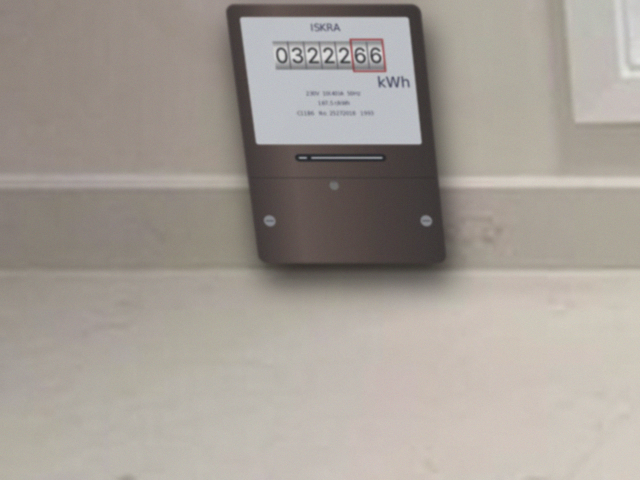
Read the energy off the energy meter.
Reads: 3222.66 kWh
